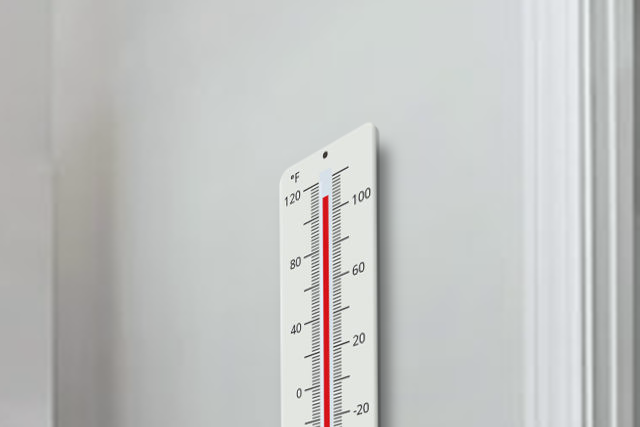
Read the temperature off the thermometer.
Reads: 110 °F
